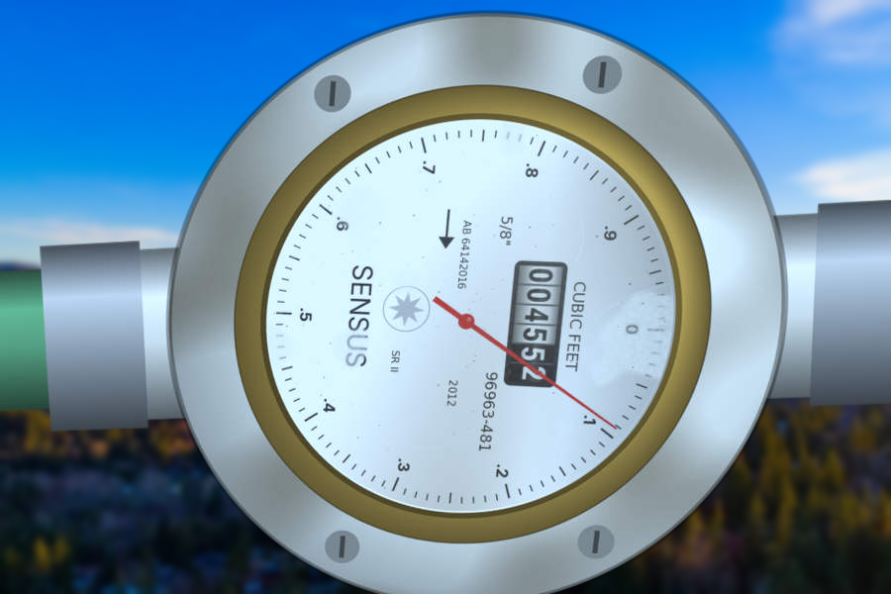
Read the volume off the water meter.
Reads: 4552.09 ft³
